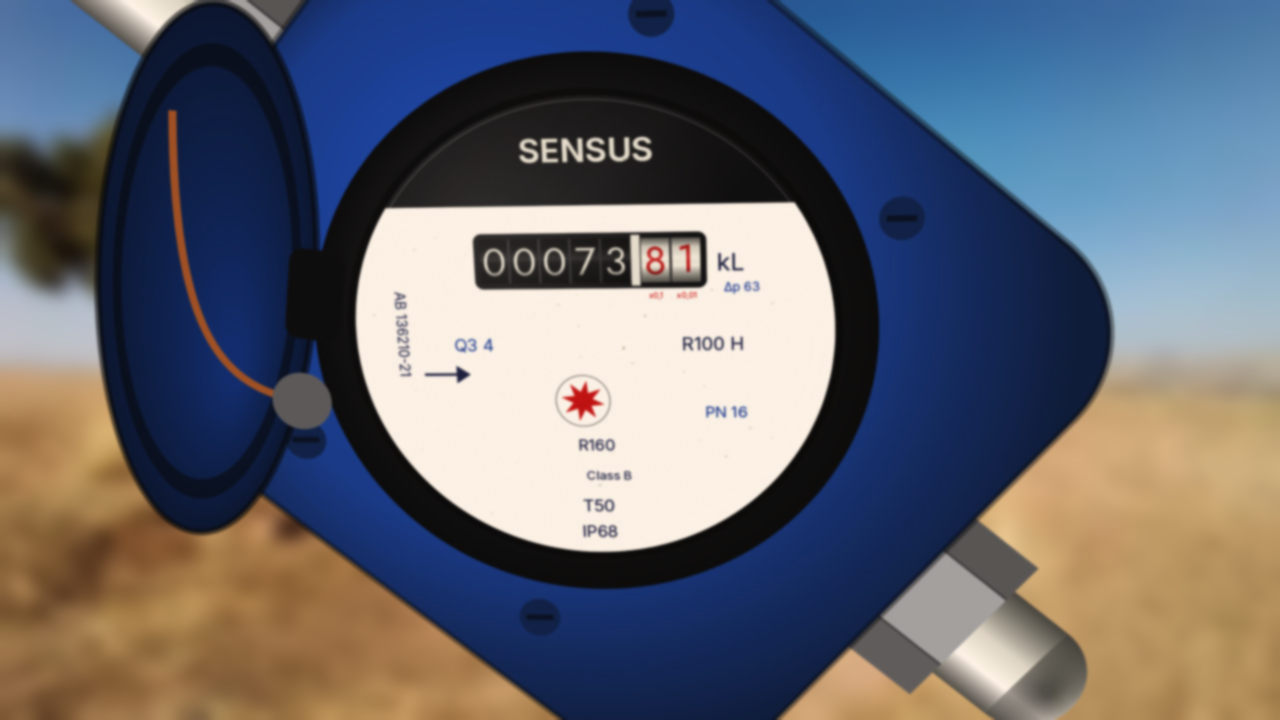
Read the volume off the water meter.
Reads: 73.81 kL
